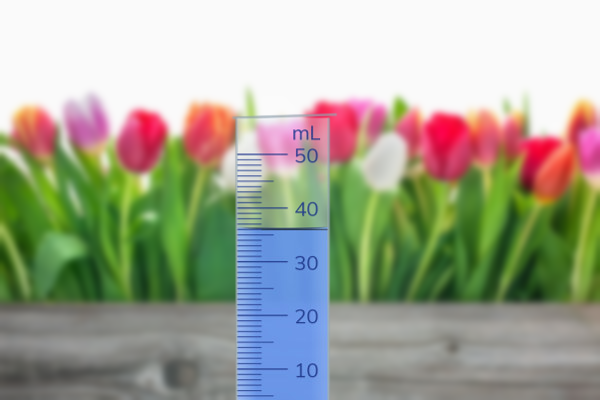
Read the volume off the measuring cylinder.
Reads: 36 mL
